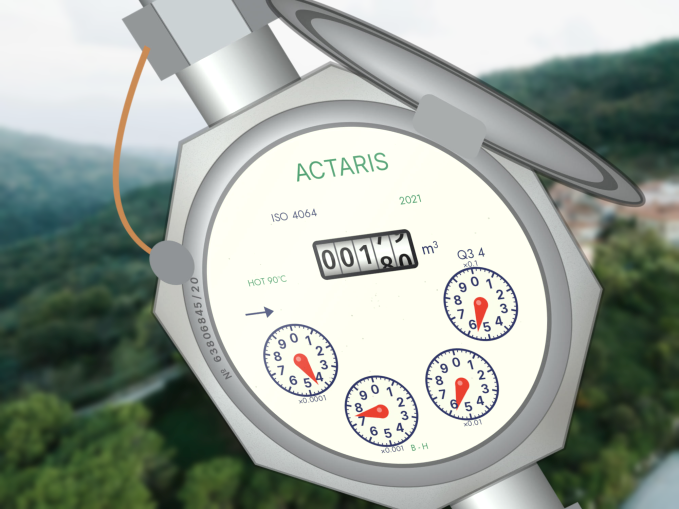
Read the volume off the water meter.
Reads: 179.5574 m³
